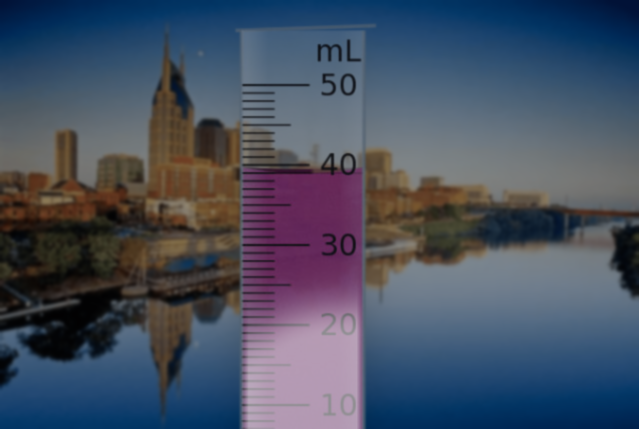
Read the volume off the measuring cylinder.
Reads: 39 mL
